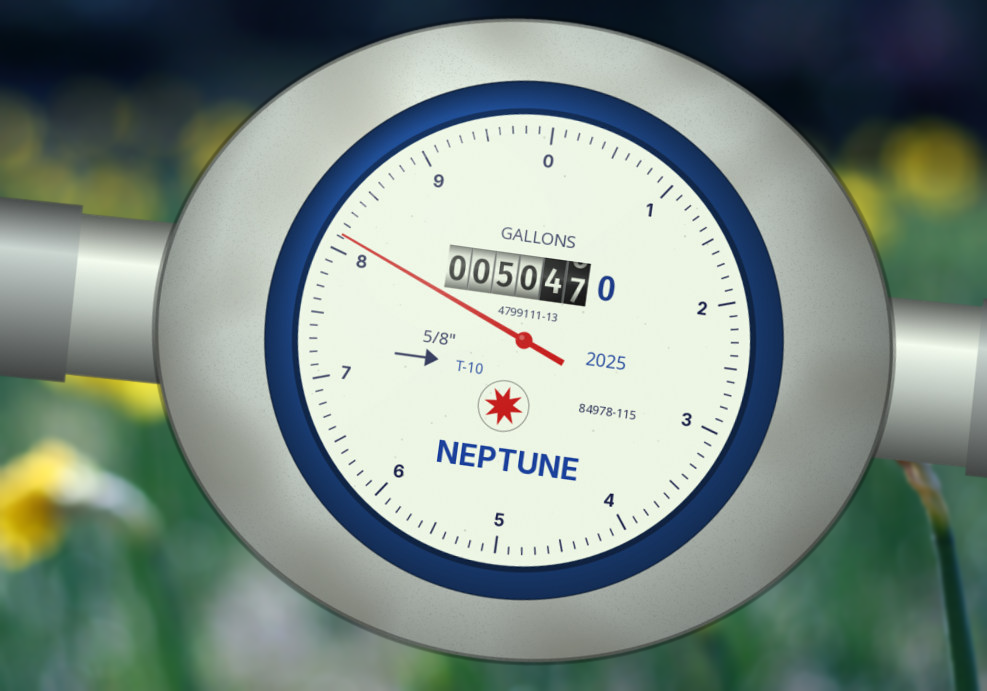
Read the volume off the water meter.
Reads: 50468.1 gal
